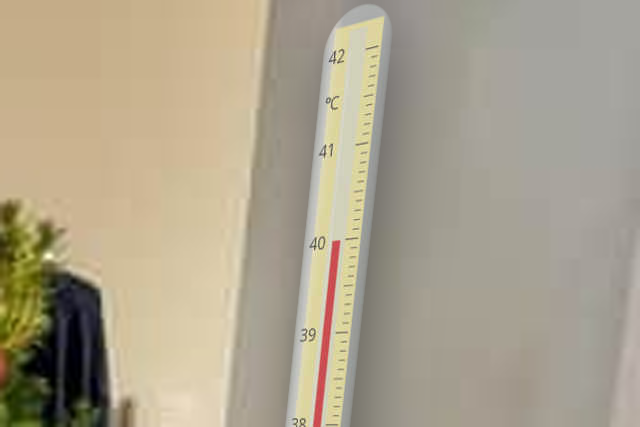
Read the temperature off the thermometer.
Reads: 40 °C
